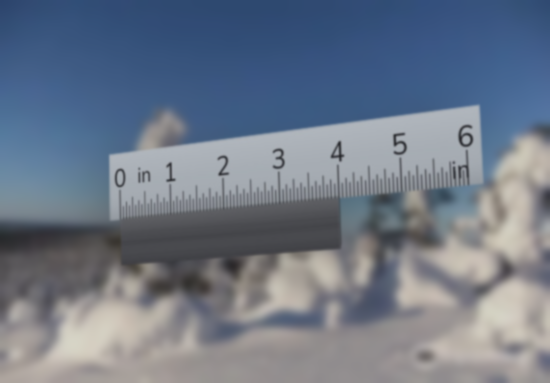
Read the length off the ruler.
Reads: 4 in
